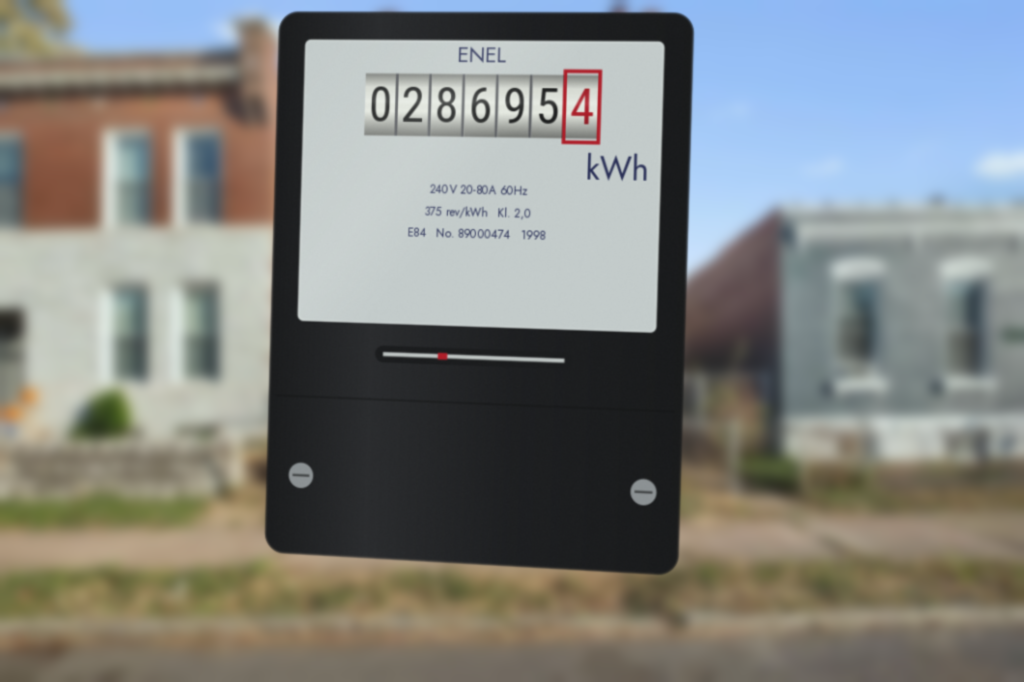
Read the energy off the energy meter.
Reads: 28695.4 kWh
